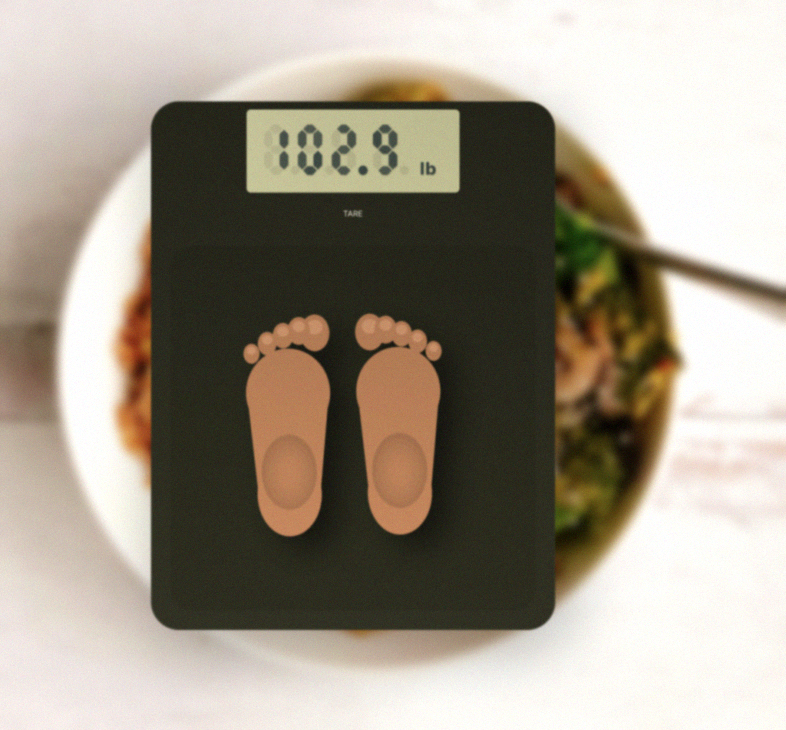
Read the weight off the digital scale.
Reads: 102.9 lb
